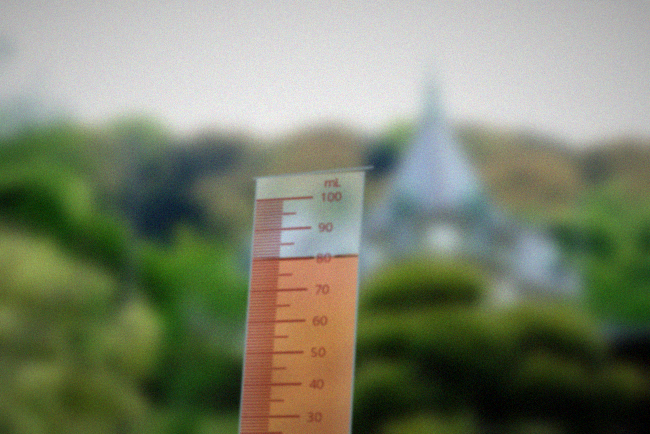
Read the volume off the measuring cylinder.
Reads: 80 mL
